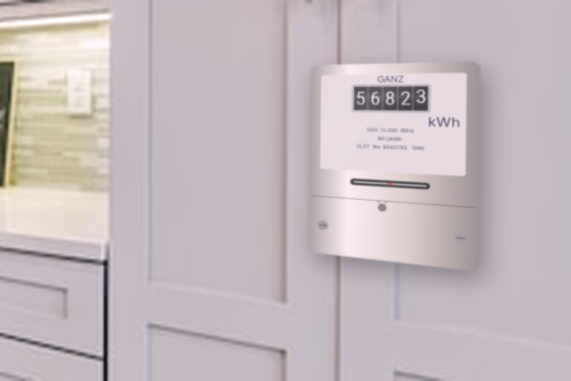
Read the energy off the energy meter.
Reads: 56823 kWh
